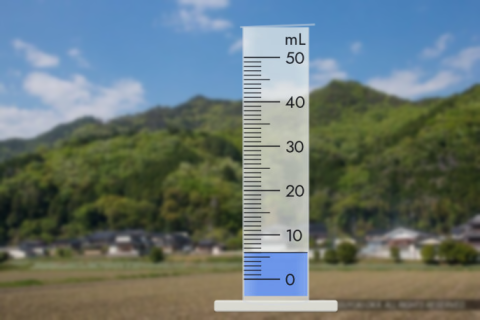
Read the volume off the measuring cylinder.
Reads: 6 mL
